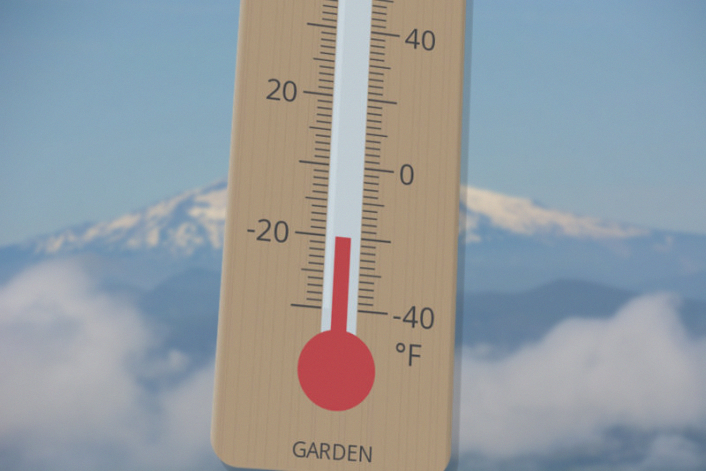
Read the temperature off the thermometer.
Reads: -20 °F
